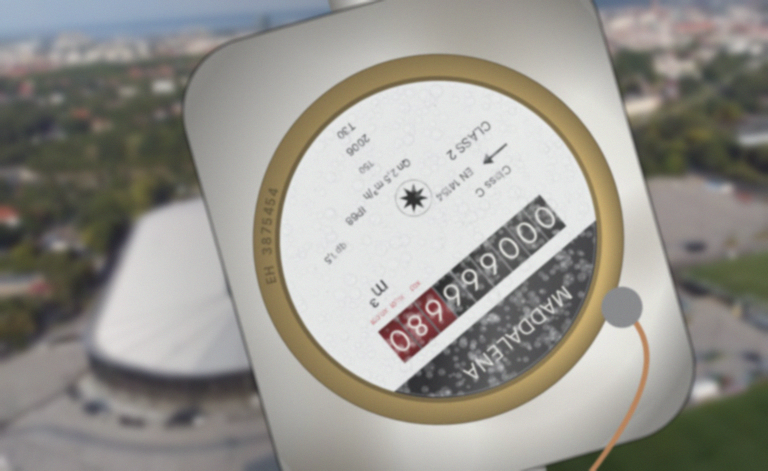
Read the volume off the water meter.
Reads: 666.680 m³
